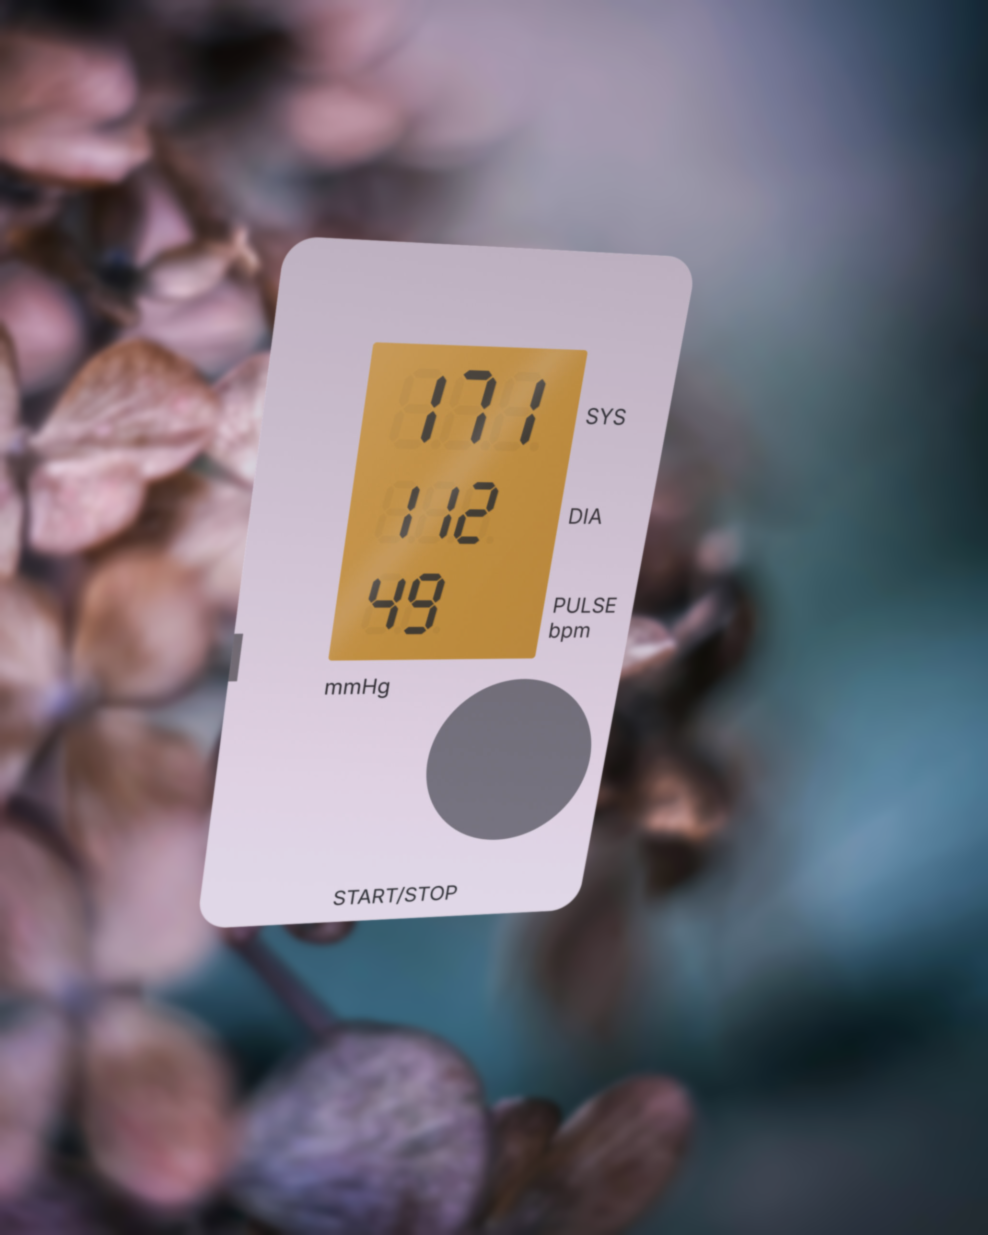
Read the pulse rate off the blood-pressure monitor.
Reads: 49 bpm
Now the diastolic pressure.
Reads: 112 mmHg
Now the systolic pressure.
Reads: 171 mmHg
